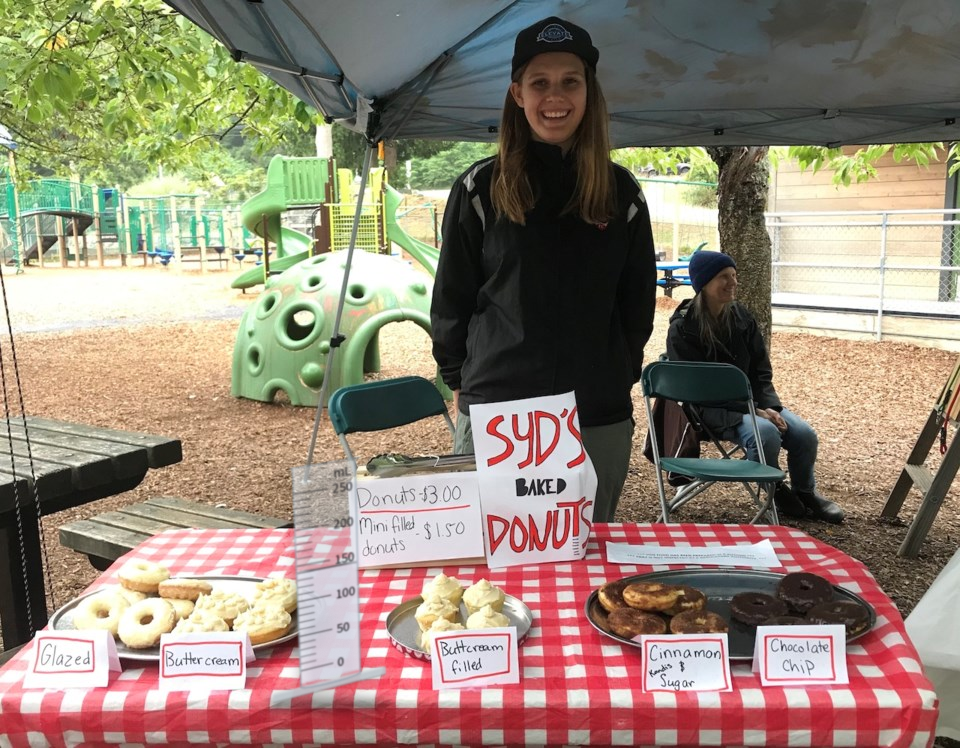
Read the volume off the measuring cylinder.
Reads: 140 mL
